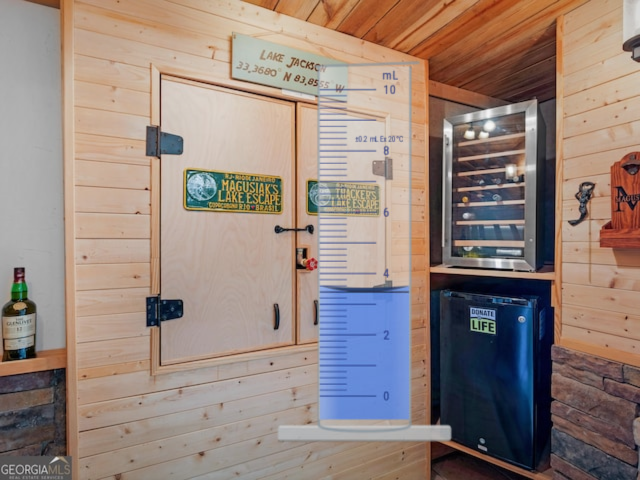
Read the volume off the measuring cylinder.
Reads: 3.4 mL
